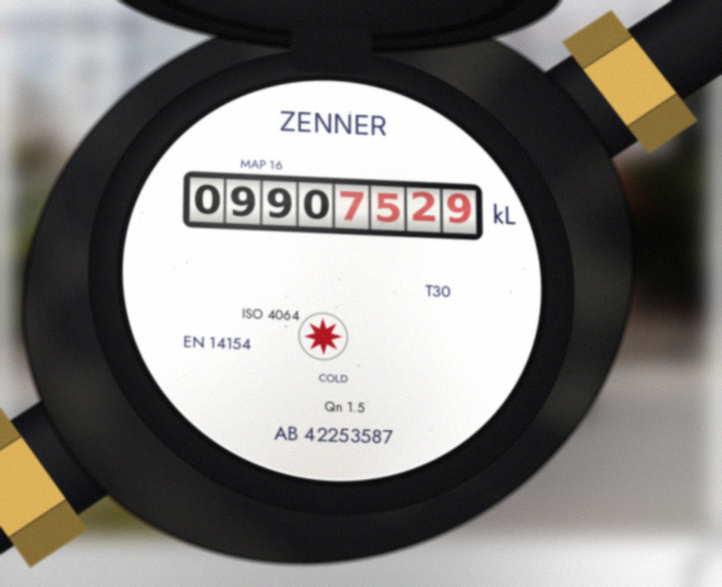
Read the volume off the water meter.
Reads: 990.7529 kL
